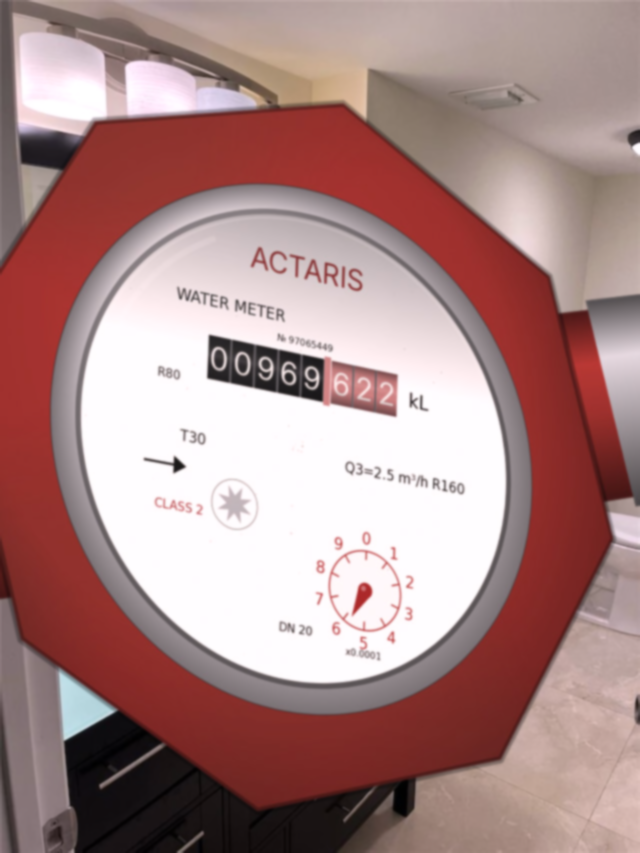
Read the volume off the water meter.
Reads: 969.6225 kL
